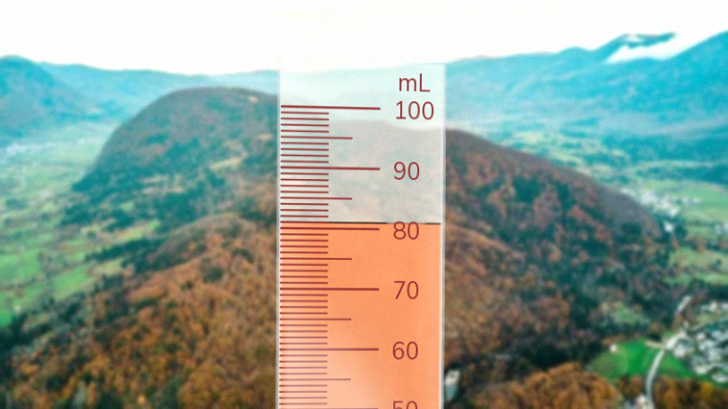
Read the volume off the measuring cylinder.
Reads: 81 mL
